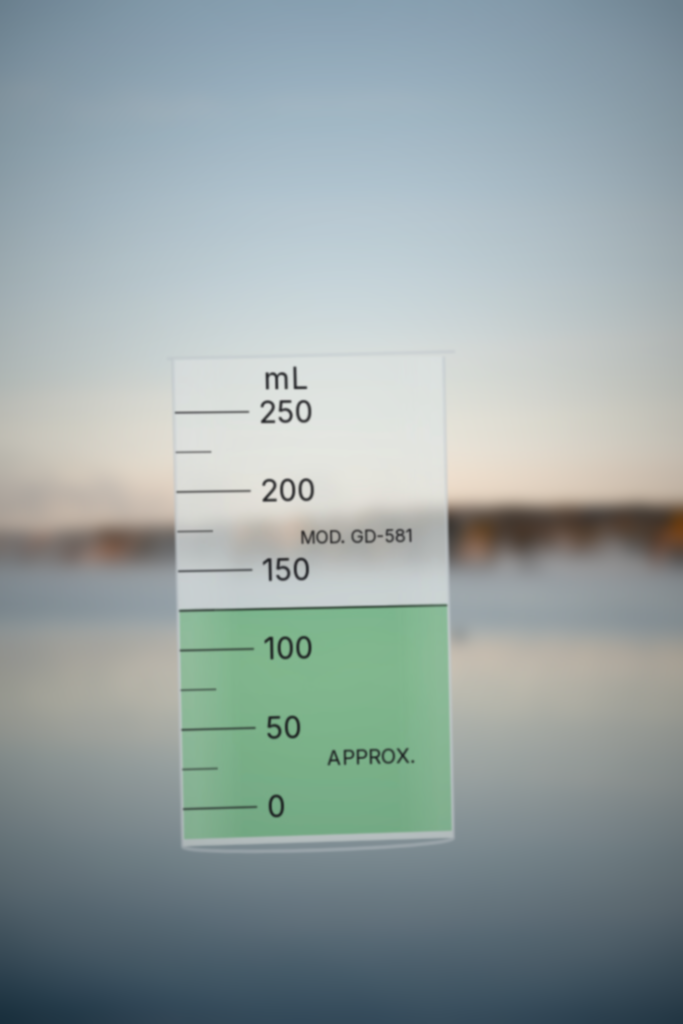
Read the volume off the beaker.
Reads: 125 mL
